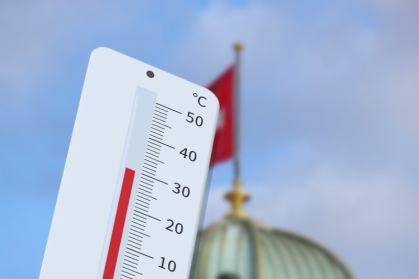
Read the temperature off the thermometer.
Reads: 30 °C
